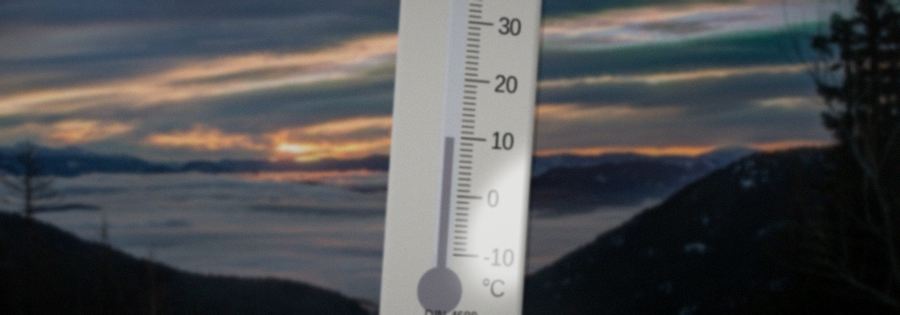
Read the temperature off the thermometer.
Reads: 10 °C
